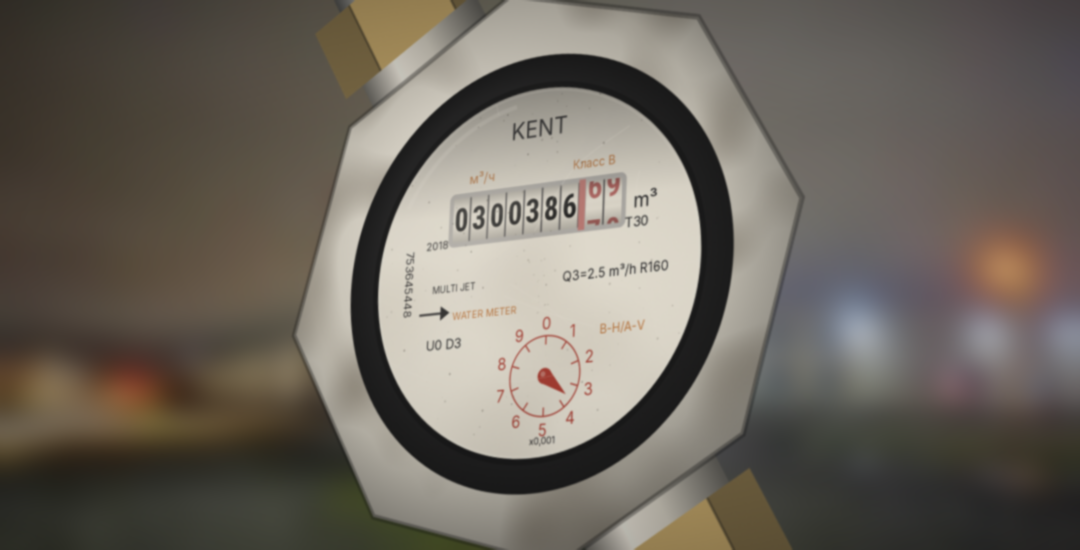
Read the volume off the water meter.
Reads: 300386.693 m³
